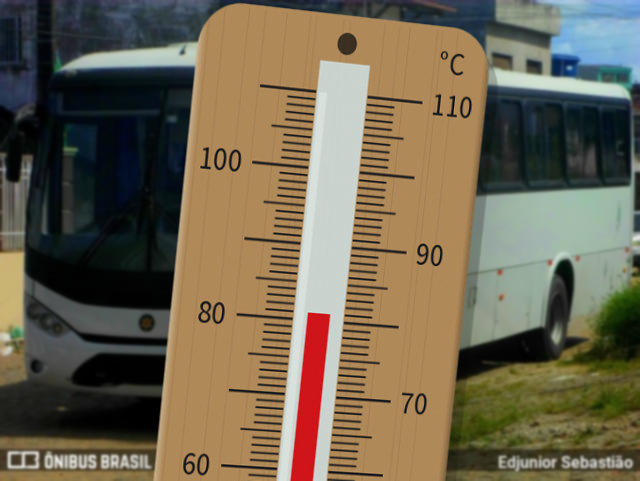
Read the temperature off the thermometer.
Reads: 81 °C
